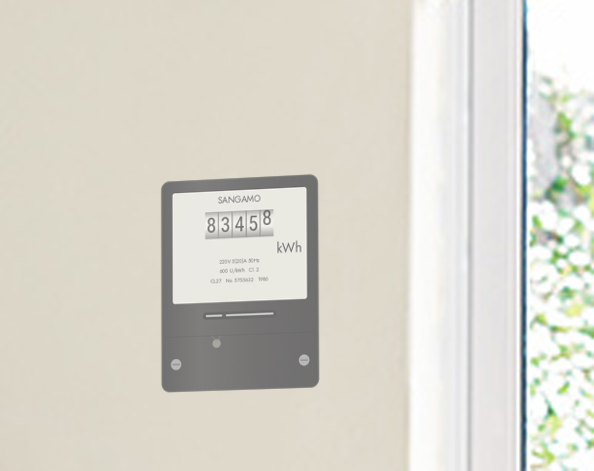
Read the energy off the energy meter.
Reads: 83458 kWh
